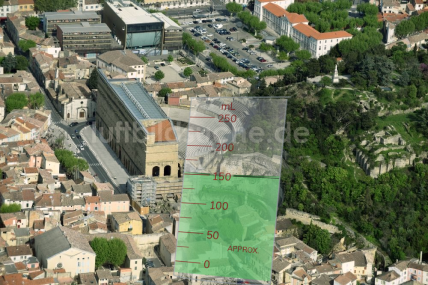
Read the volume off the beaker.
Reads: 150 mL
